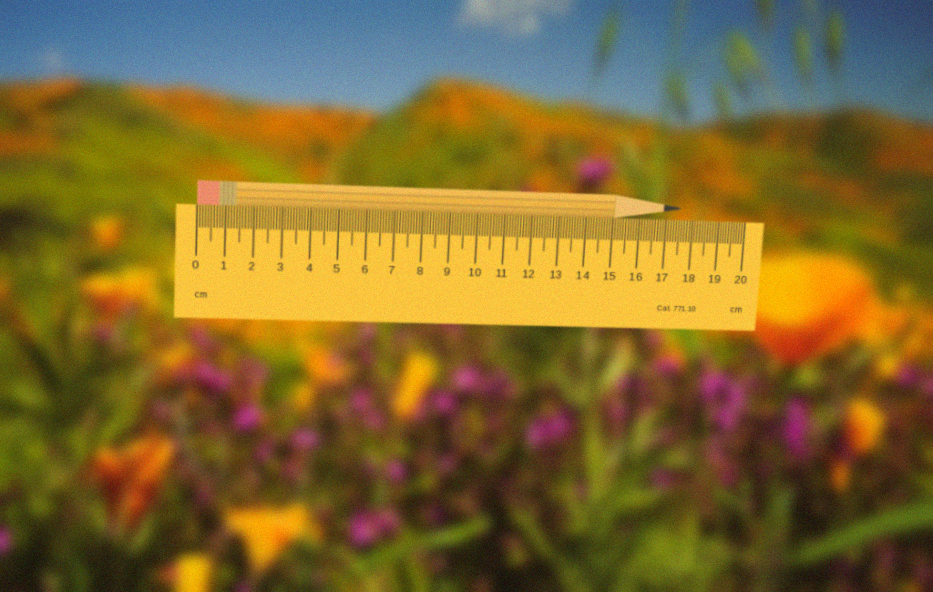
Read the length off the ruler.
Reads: 17.5 cm
